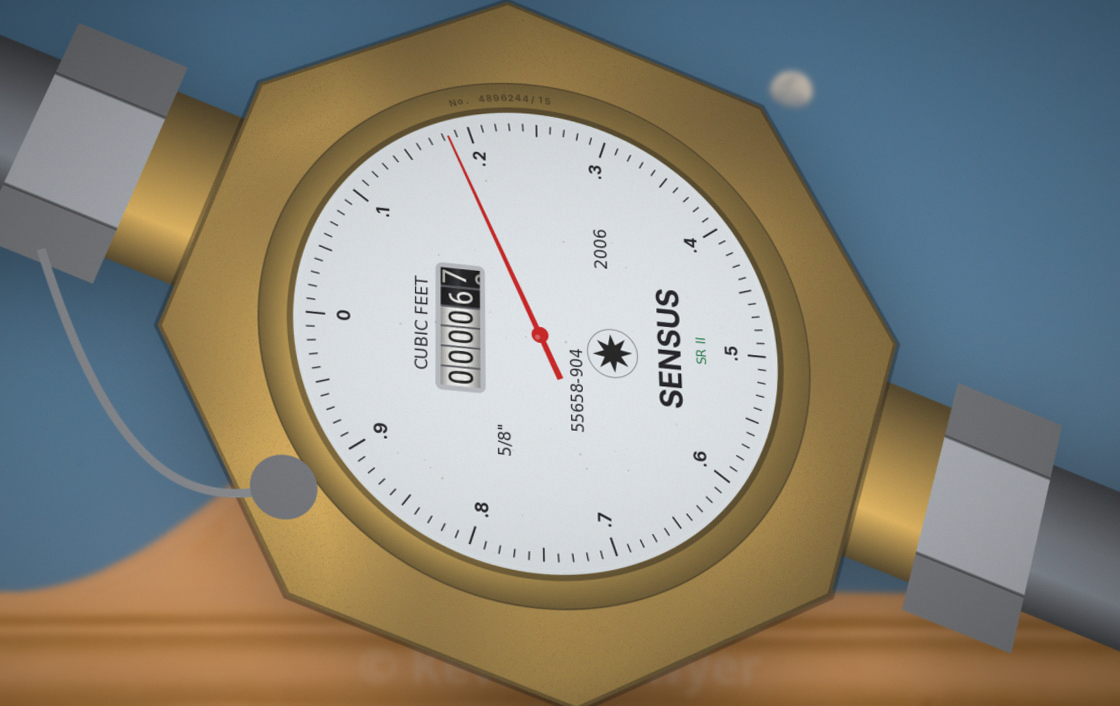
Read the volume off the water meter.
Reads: 67.18 ft³
